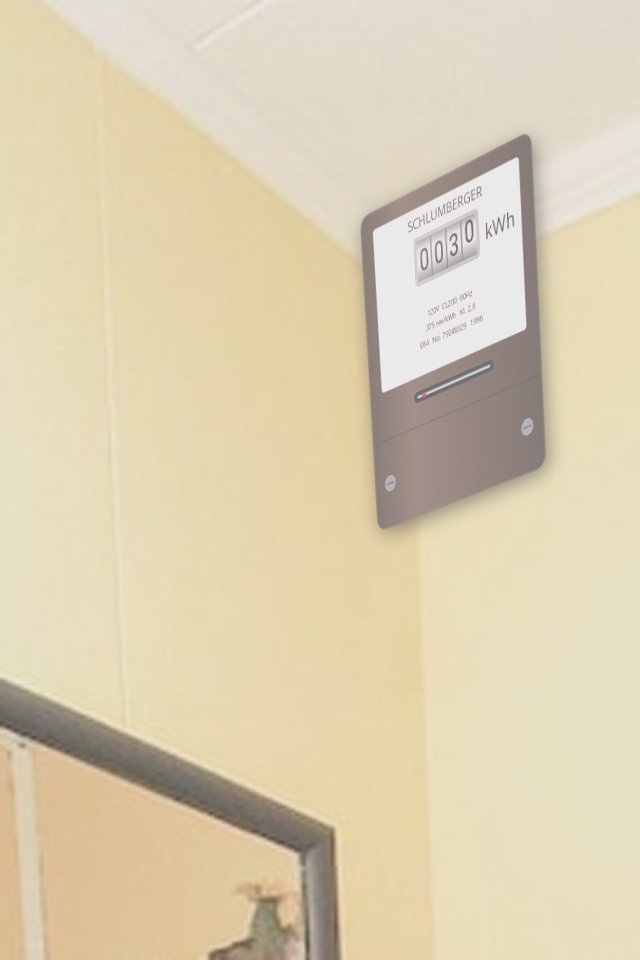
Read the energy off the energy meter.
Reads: 30 kWh
